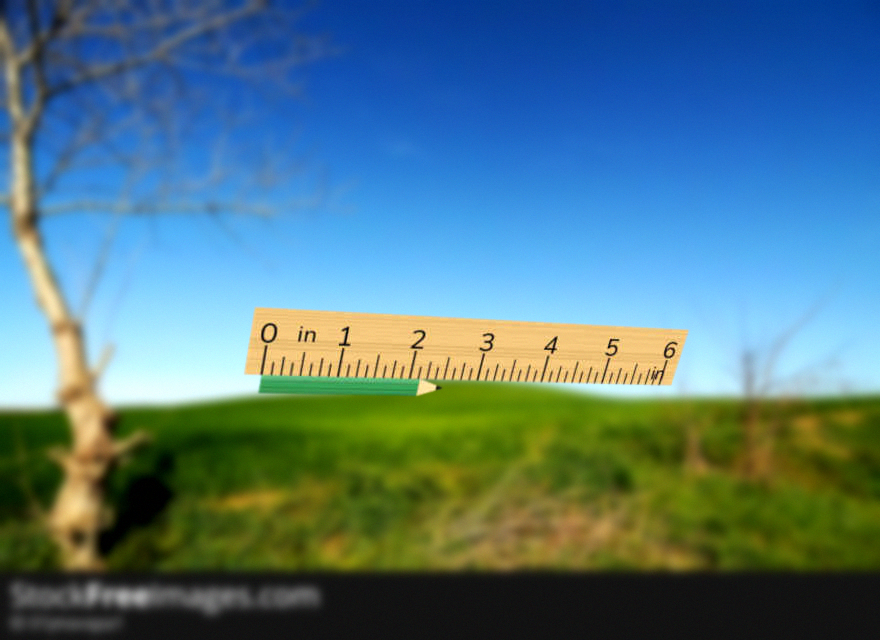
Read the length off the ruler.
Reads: 2.5 in
